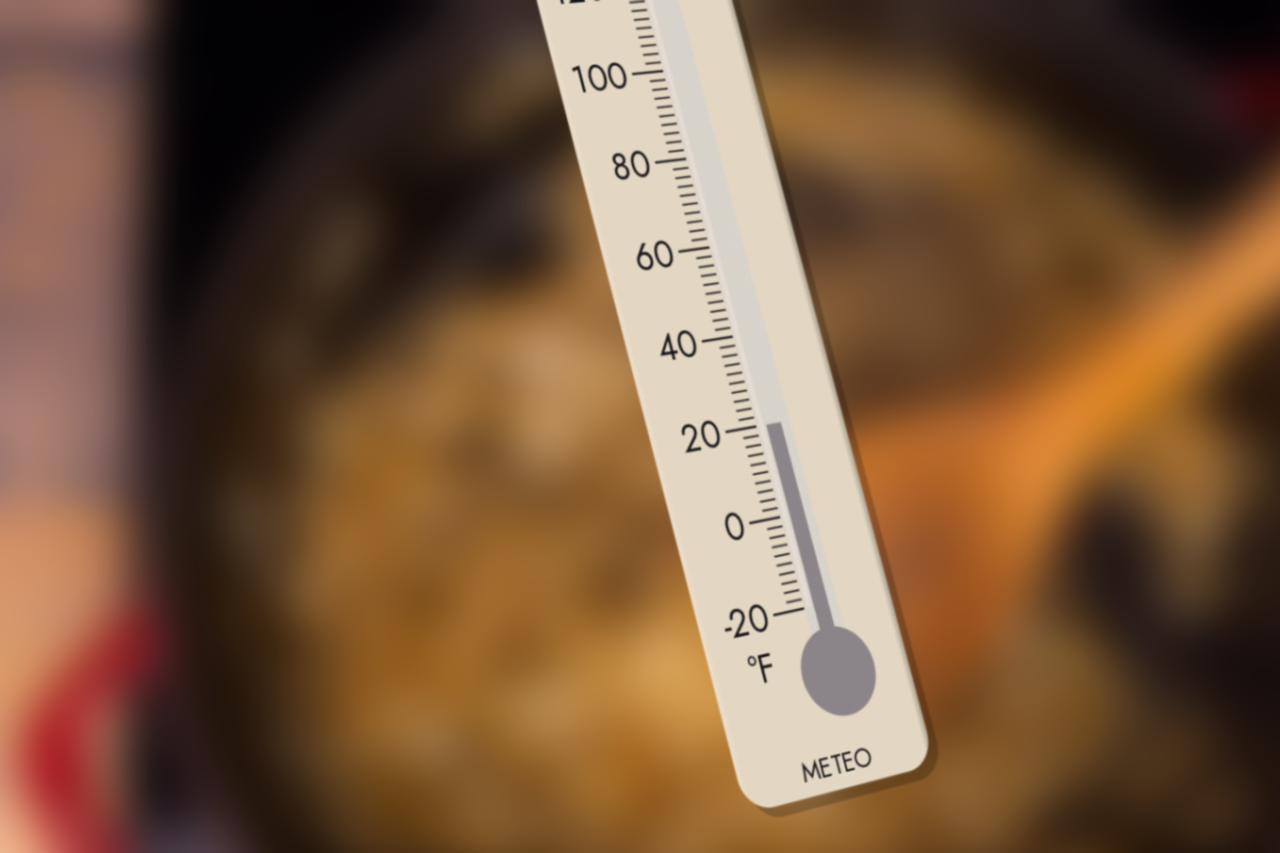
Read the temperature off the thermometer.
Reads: 20 °F
